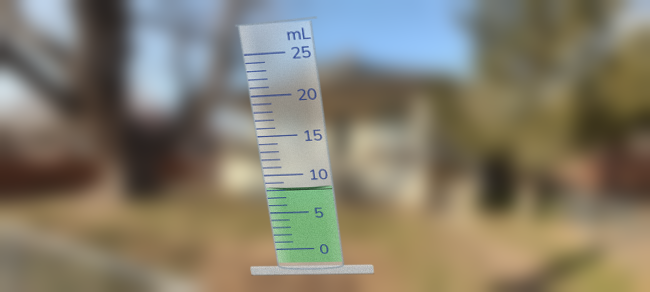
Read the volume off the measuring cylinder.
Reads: 8 mL
